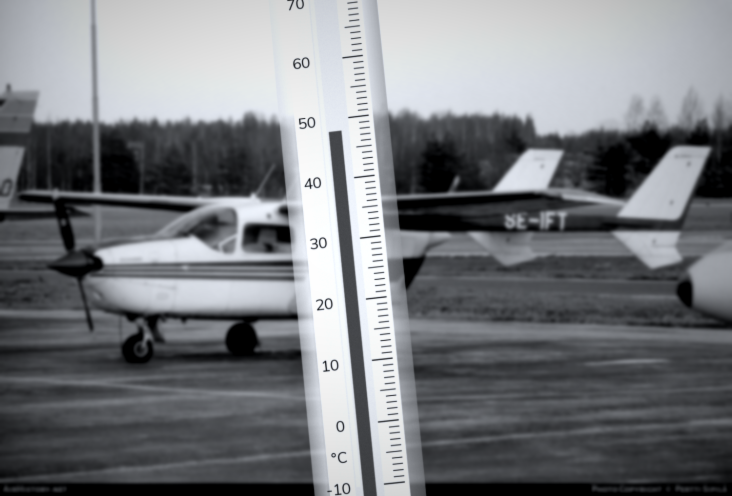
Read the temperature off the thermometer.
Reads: 48 °C
